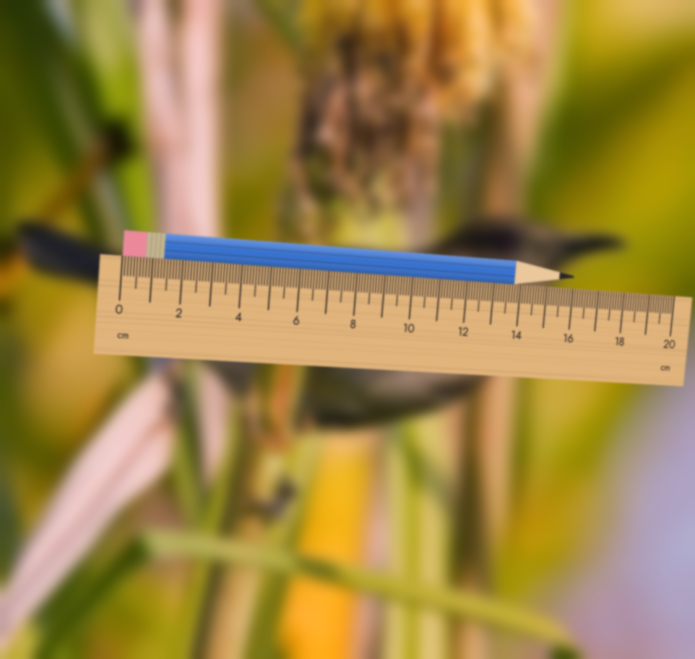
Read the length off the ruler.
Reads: 16 cm
